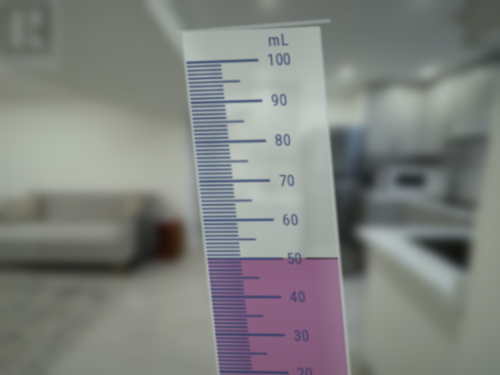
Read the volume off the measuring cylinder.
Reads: 50 mL
